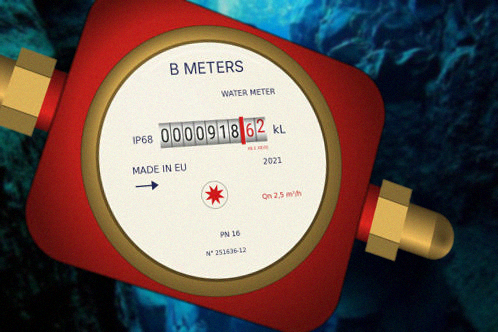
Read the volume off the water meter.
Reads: 918.62 kL
